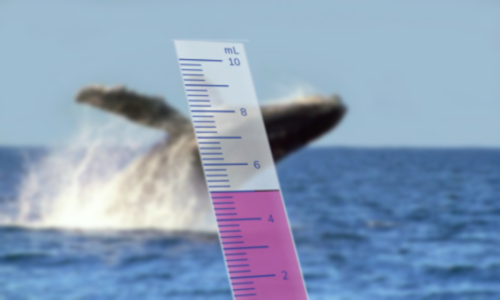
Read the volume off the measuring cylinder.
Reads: 5 mL
